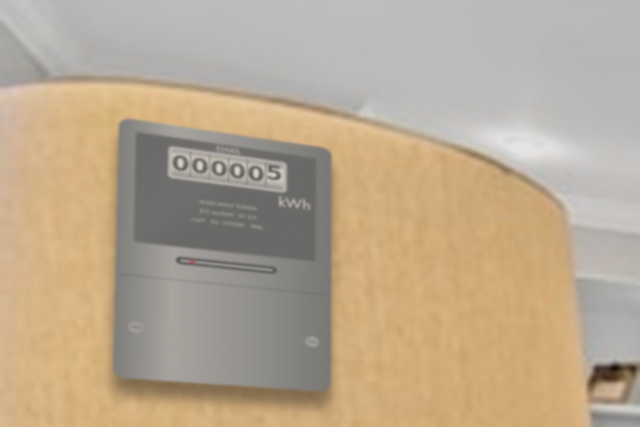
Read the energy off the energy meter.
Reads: 5 kWh
